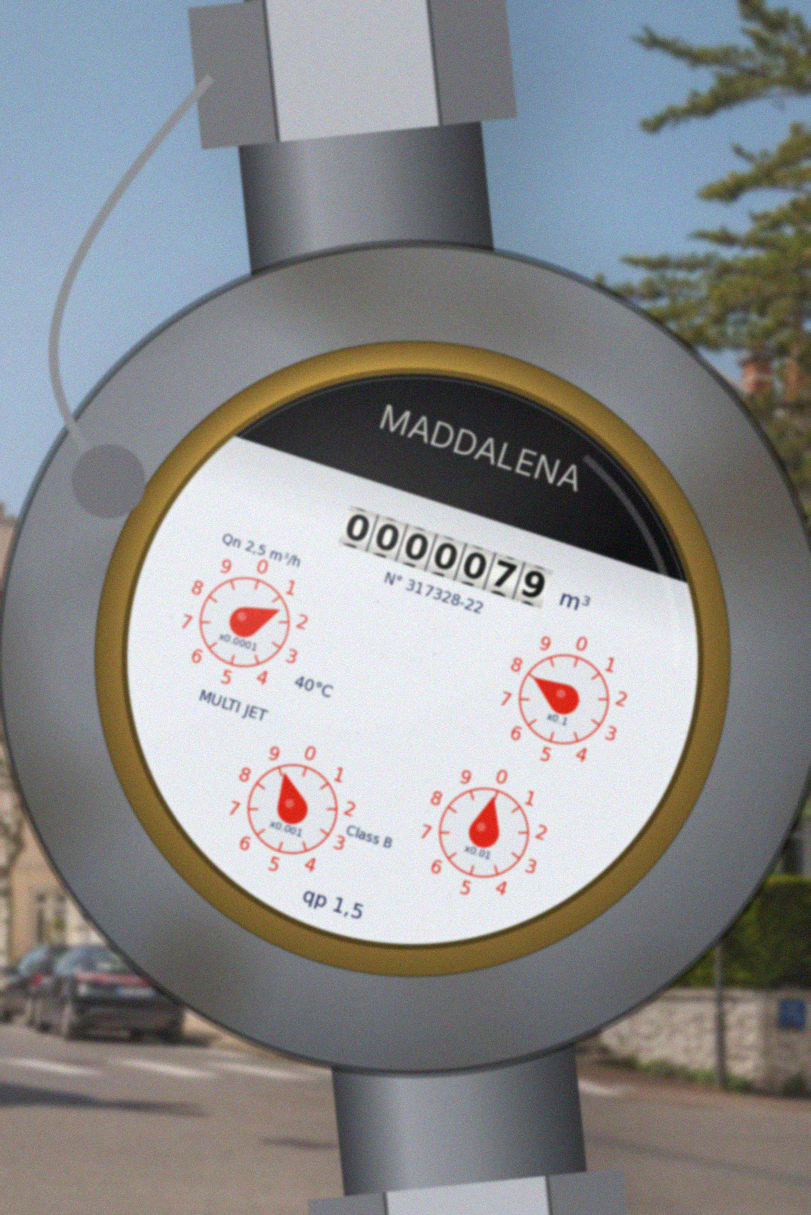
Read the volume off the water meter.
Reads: 79.7991 m³
